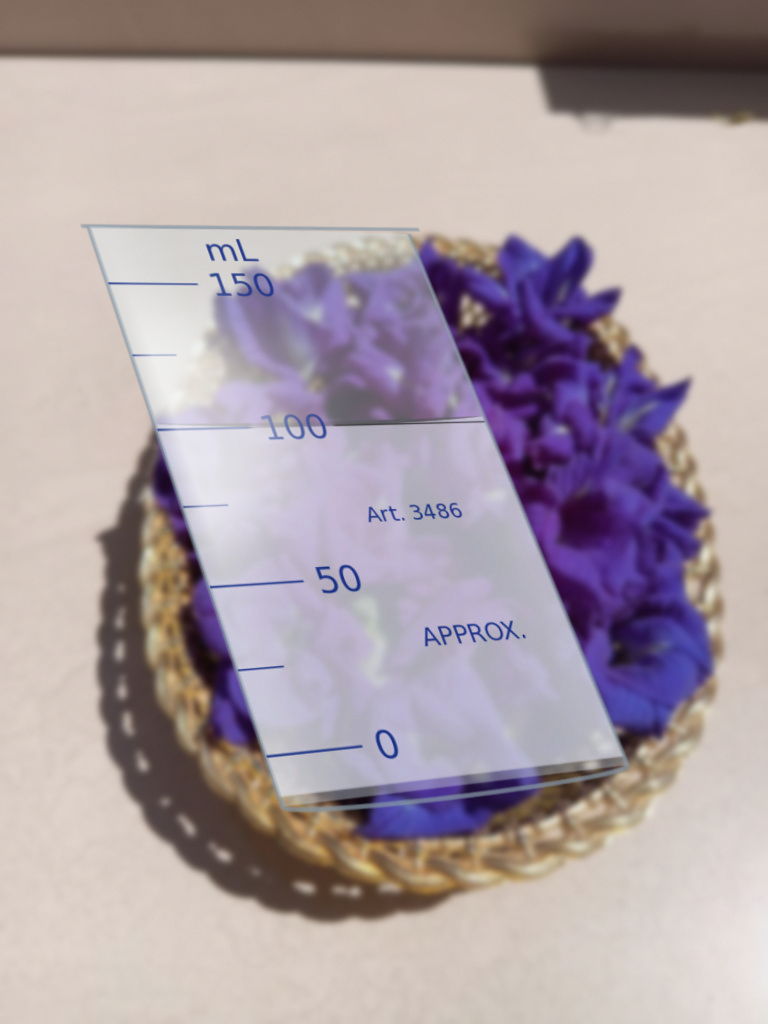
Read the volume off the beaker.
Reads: 100 mL
